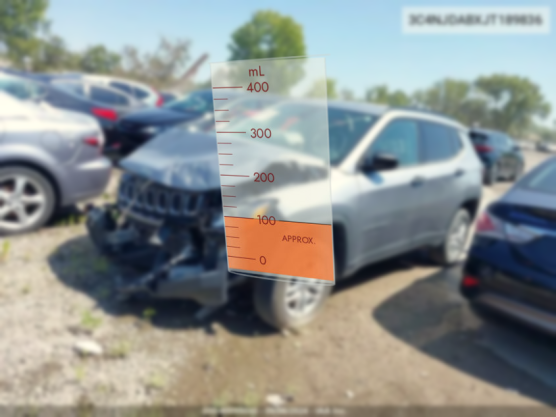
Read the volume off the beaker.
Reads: 100 mL
